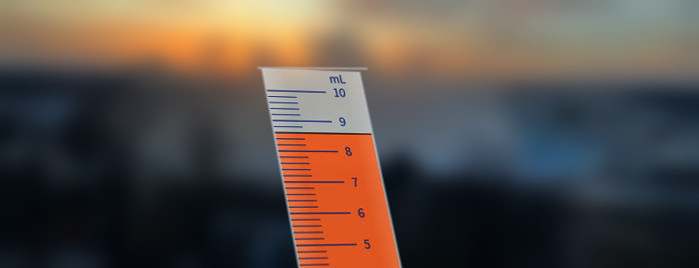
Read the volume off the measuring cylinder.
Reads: 8.6 mL
